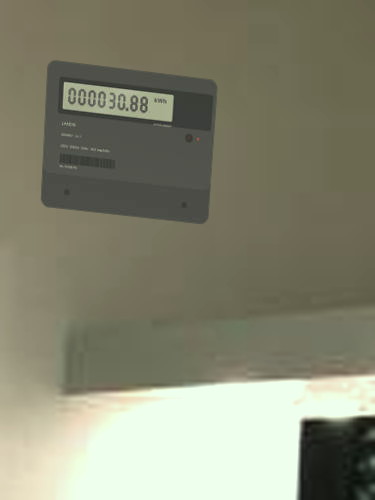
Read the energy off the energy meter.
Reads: 30.88 kWh
